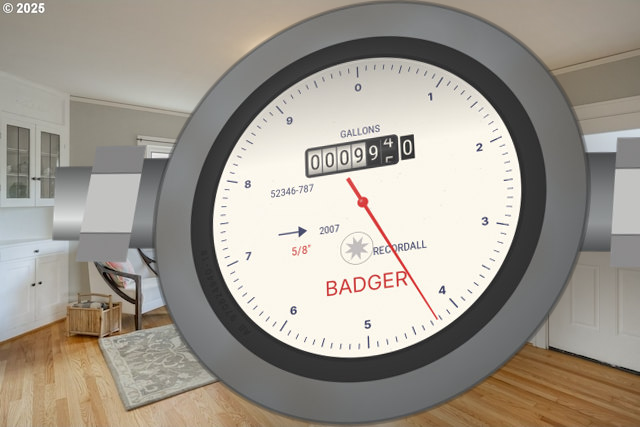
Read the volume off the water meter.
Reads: 9944.2 gal
